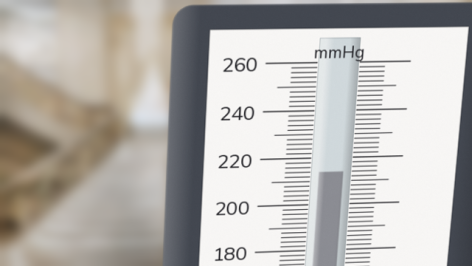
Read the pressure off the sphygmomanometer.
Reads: 214 mmHg
